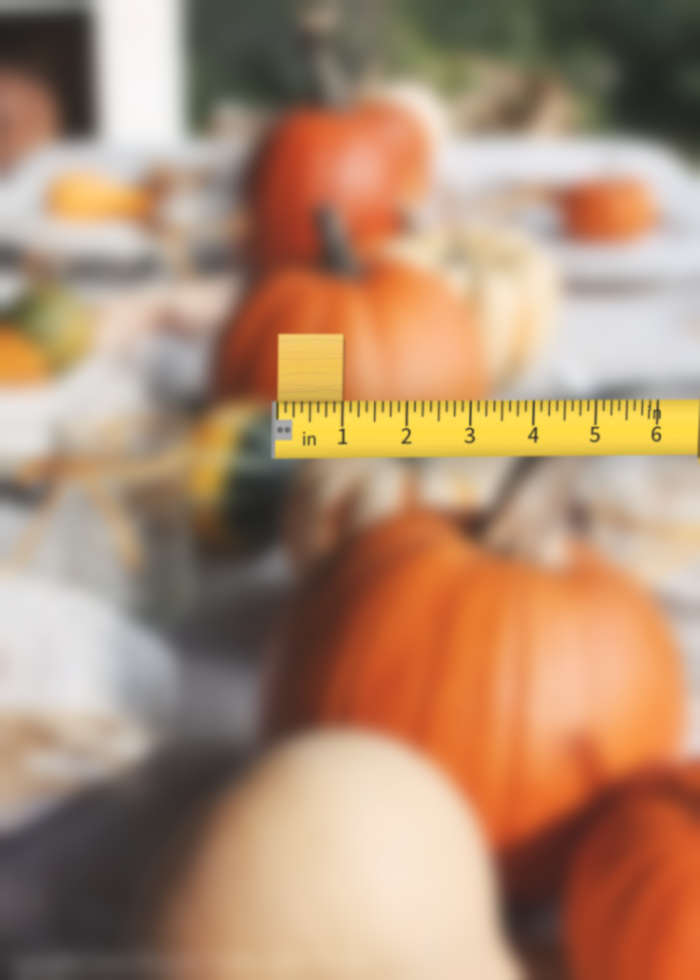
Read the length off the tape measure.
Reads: 1 in
